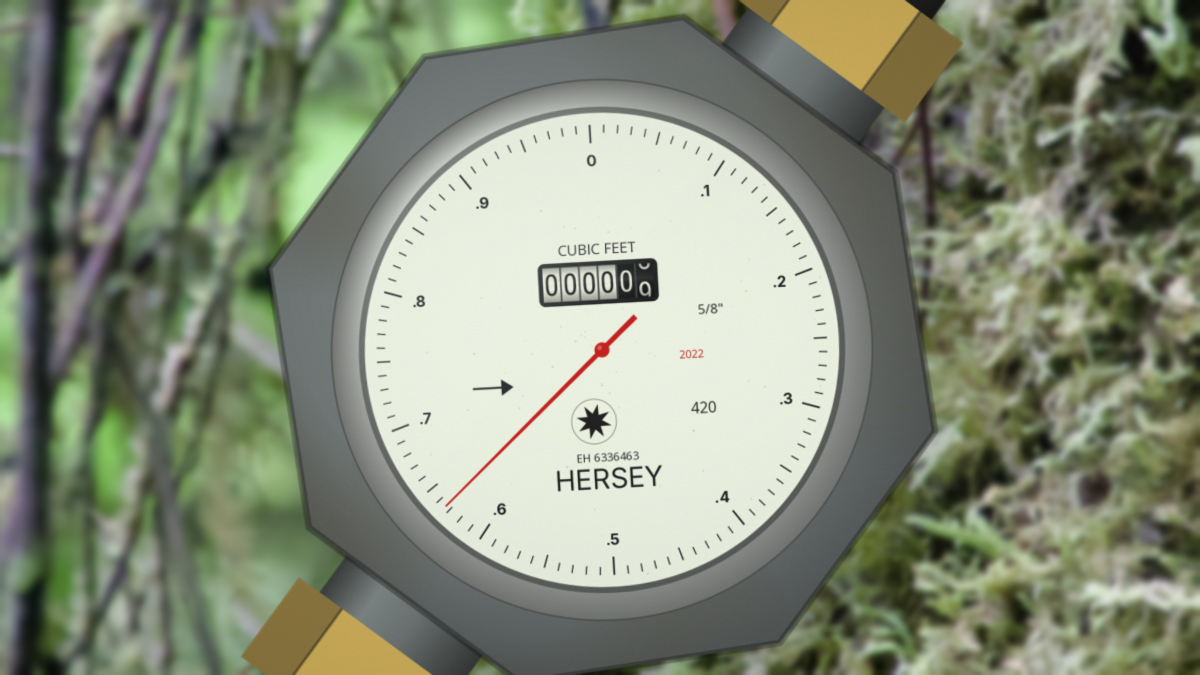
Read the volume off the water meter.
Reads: 8.63 ft³
